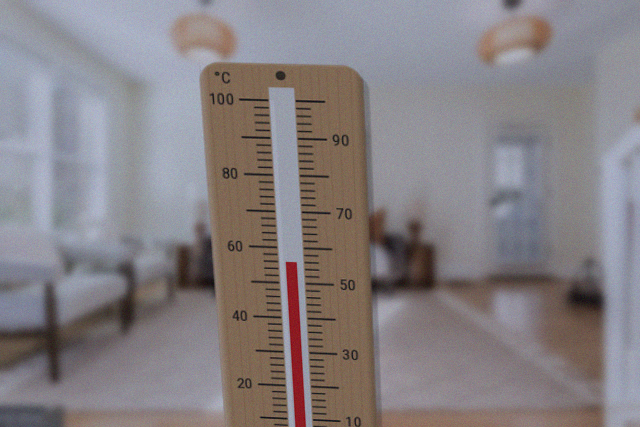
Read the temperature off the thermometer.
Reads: 56 °C
